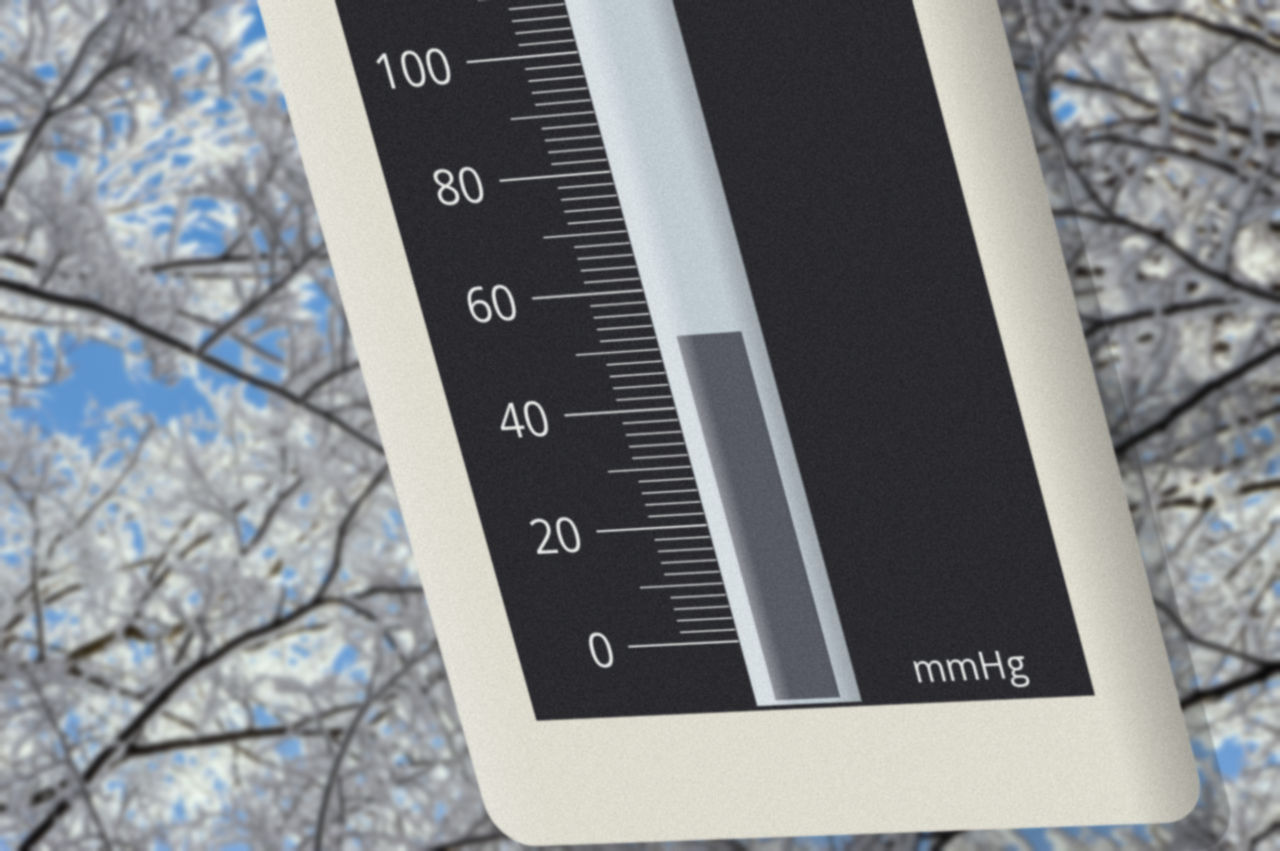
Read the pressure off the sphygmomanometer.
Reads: 52 mmHg
